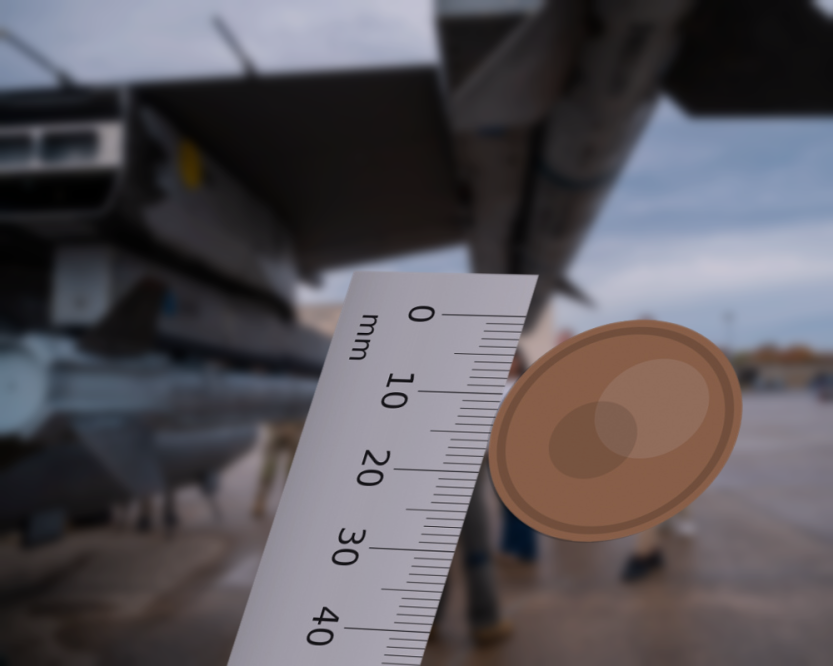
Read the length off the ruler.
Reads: 28 mm
